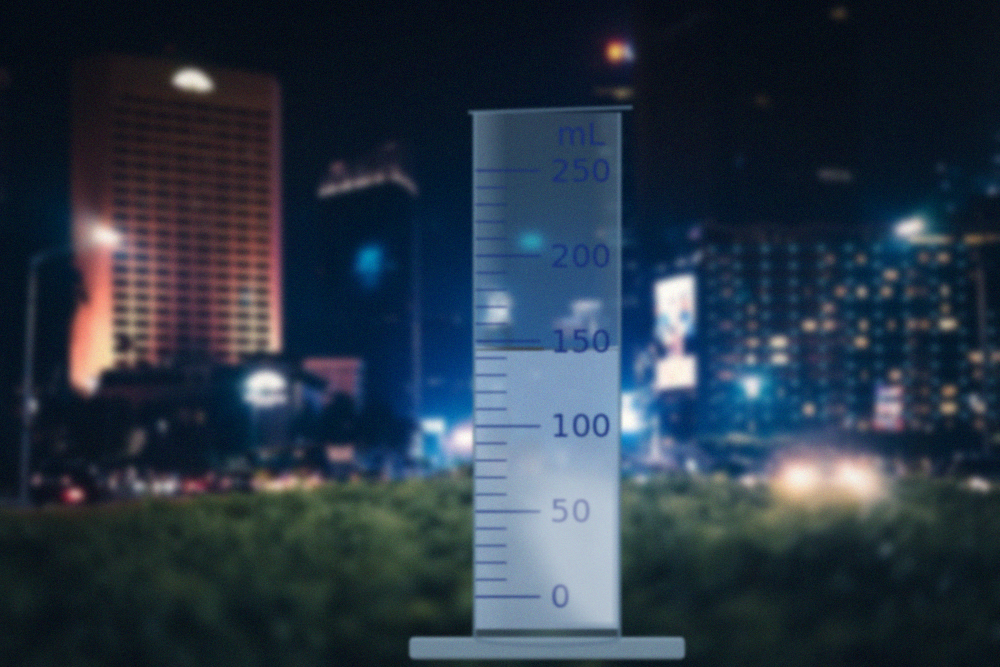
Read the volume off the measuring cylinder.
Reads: 145 mL
